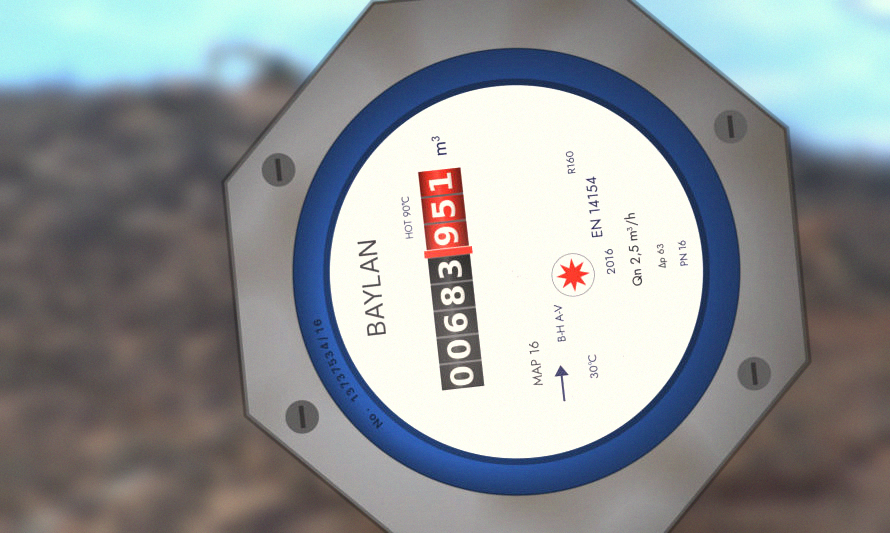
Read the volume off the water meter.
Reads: 683.951 m³
